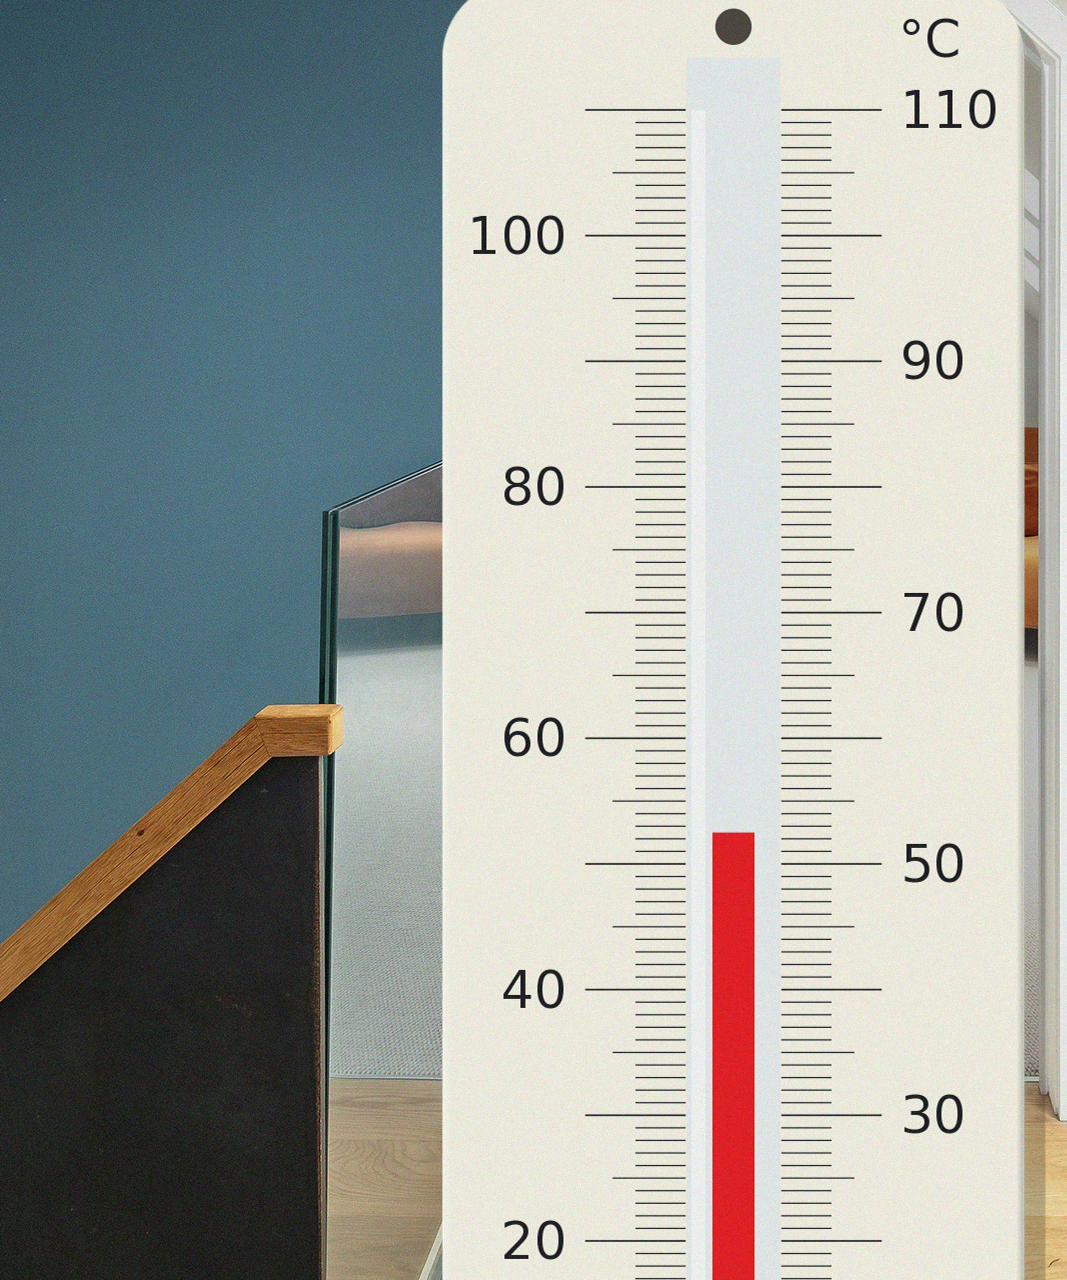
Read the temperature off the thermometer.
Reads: 52.5 °C
